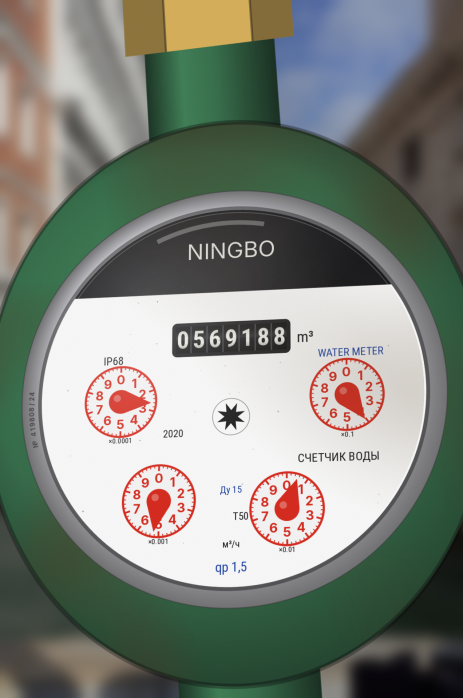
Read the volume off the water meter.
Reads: 569188.4052 m³
